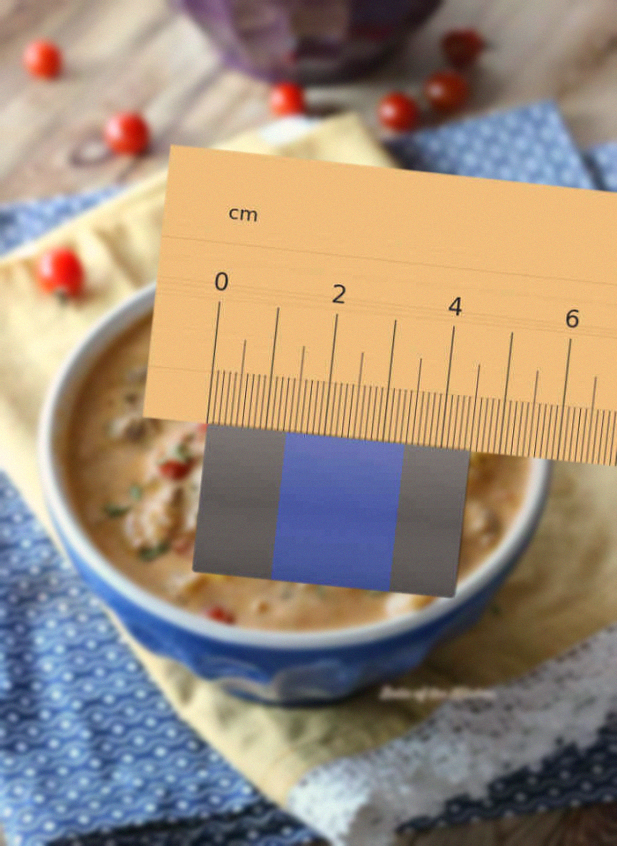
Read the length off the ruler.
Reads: 4.5 cm
